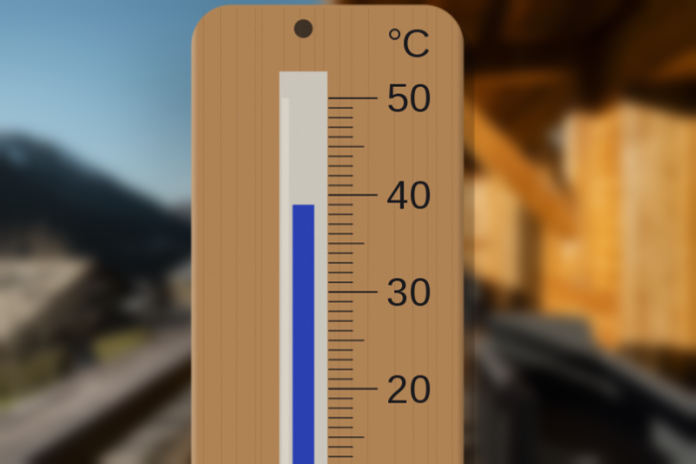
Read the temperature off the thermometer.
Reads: 39 °C
